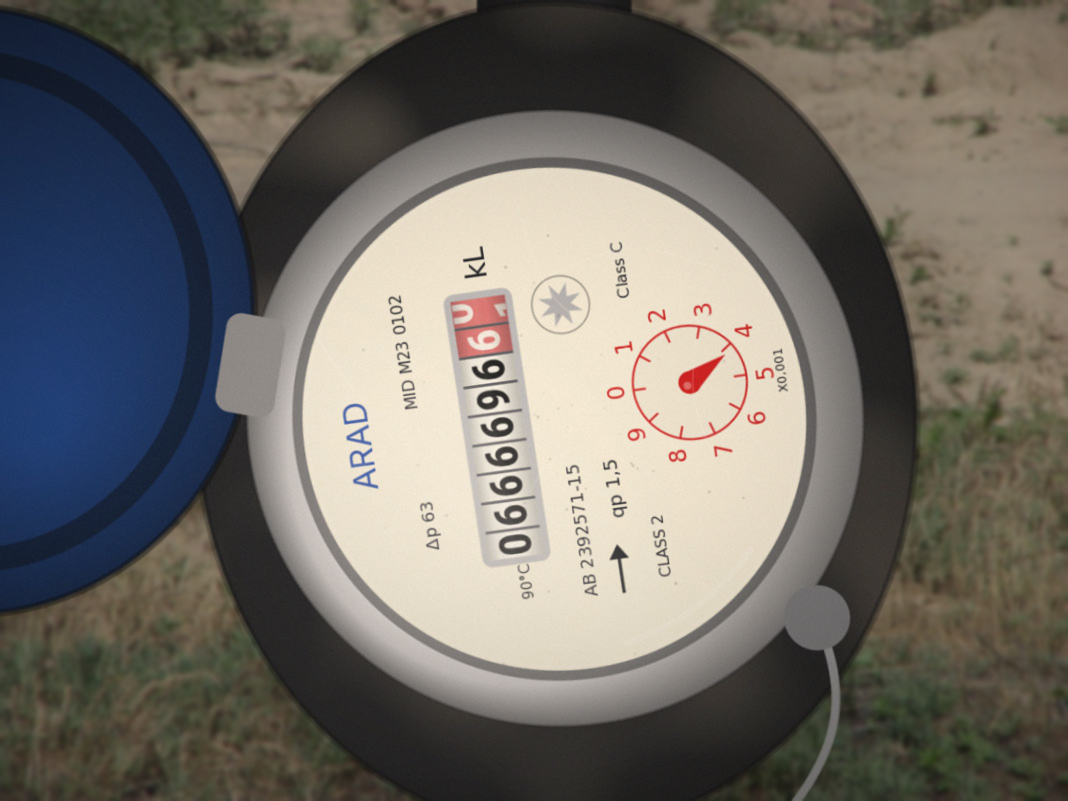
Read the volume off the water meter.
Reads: 666696.604 kL
